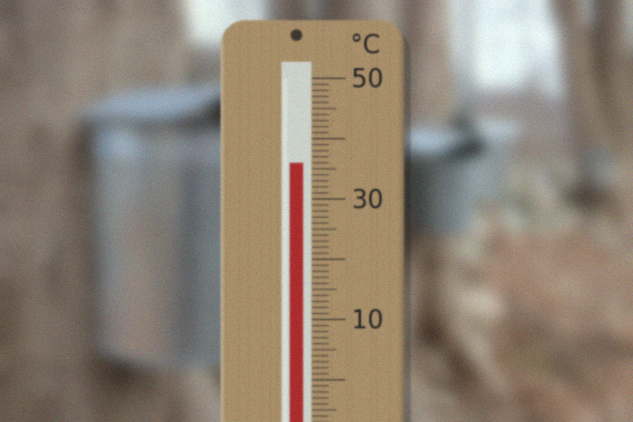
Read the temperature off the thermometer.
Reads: 36 °C
